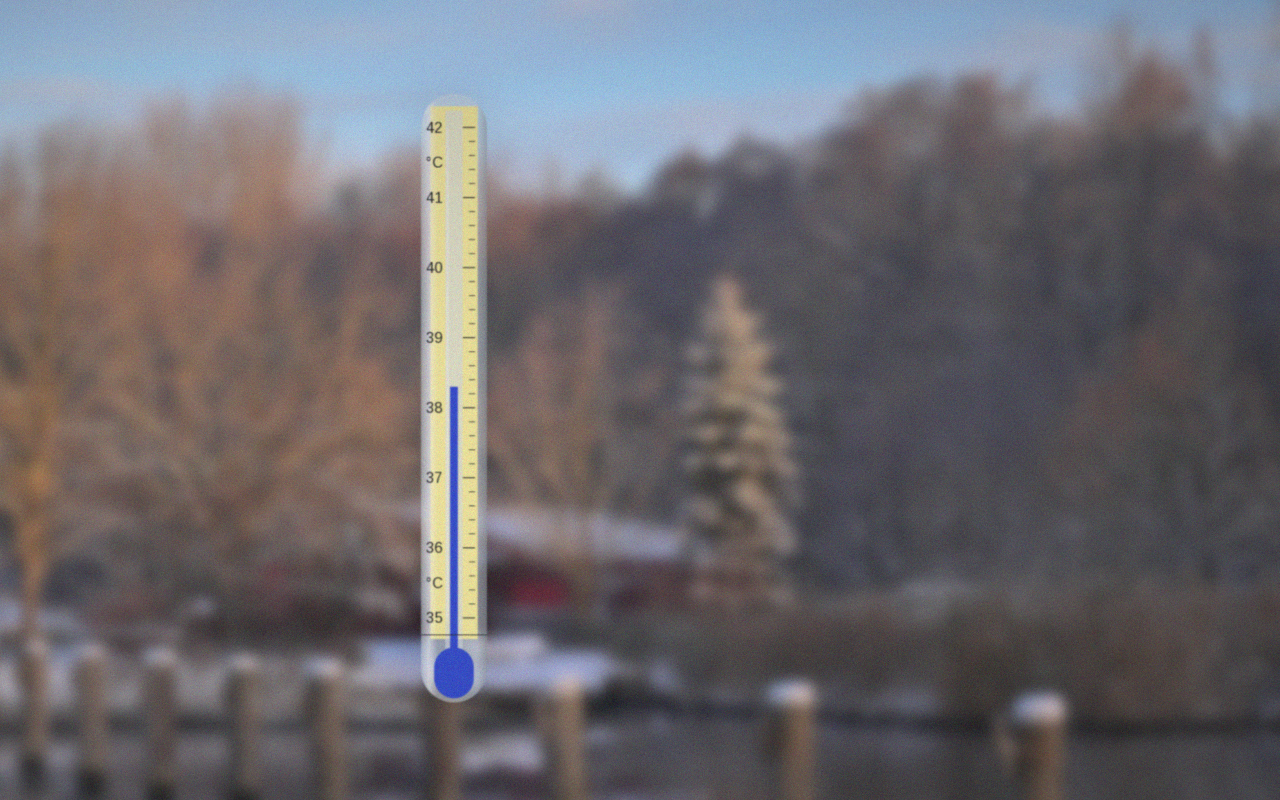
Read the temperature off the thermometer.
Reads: 38.3 °C
